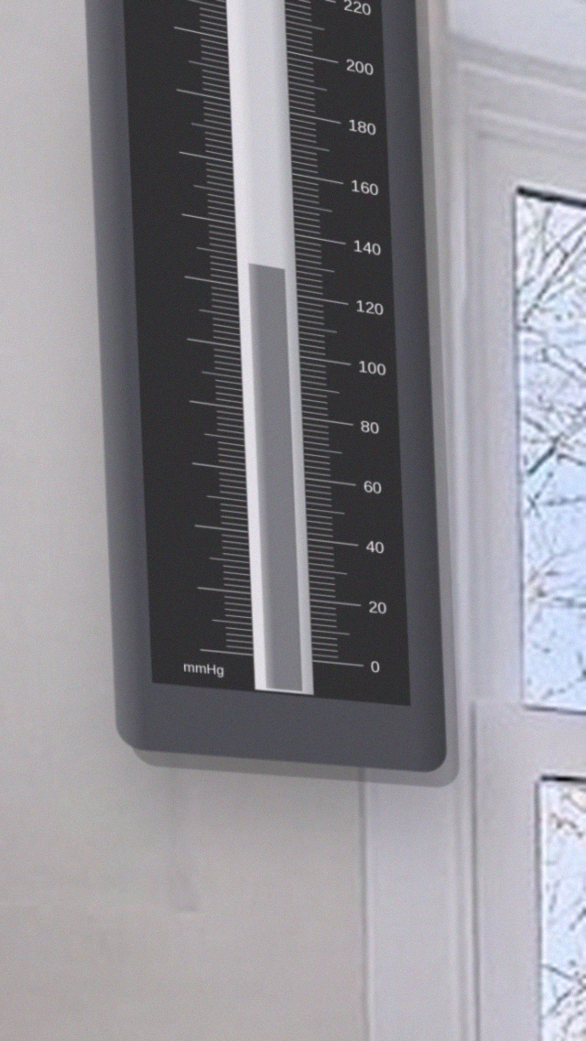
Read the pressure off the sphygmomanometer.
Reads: 128 mmHg
